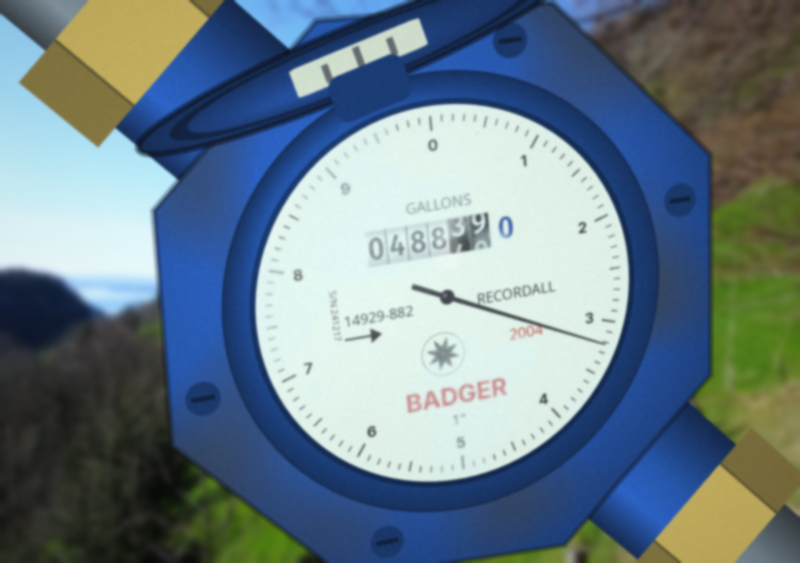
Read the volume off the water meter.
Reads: 488393.2 gal
